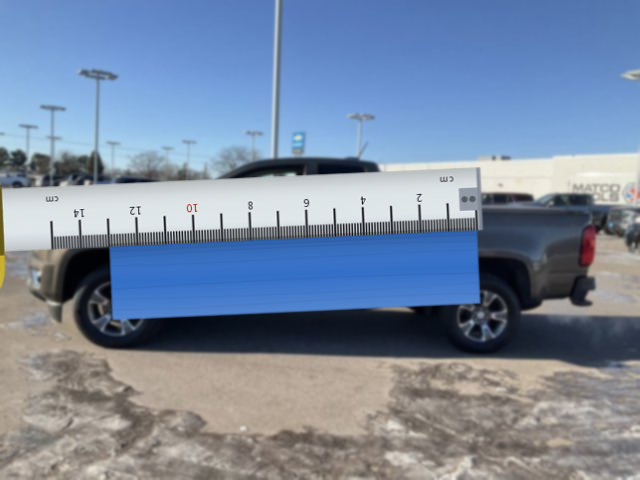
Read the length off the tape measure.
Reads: 13 cm
